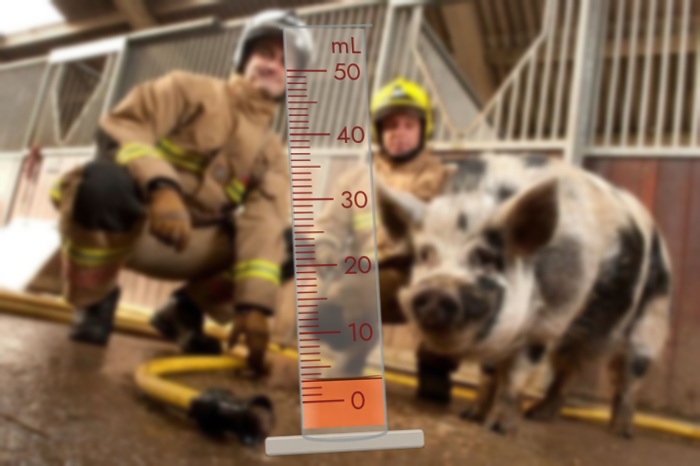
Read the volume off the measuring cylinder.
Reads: 3 mL
